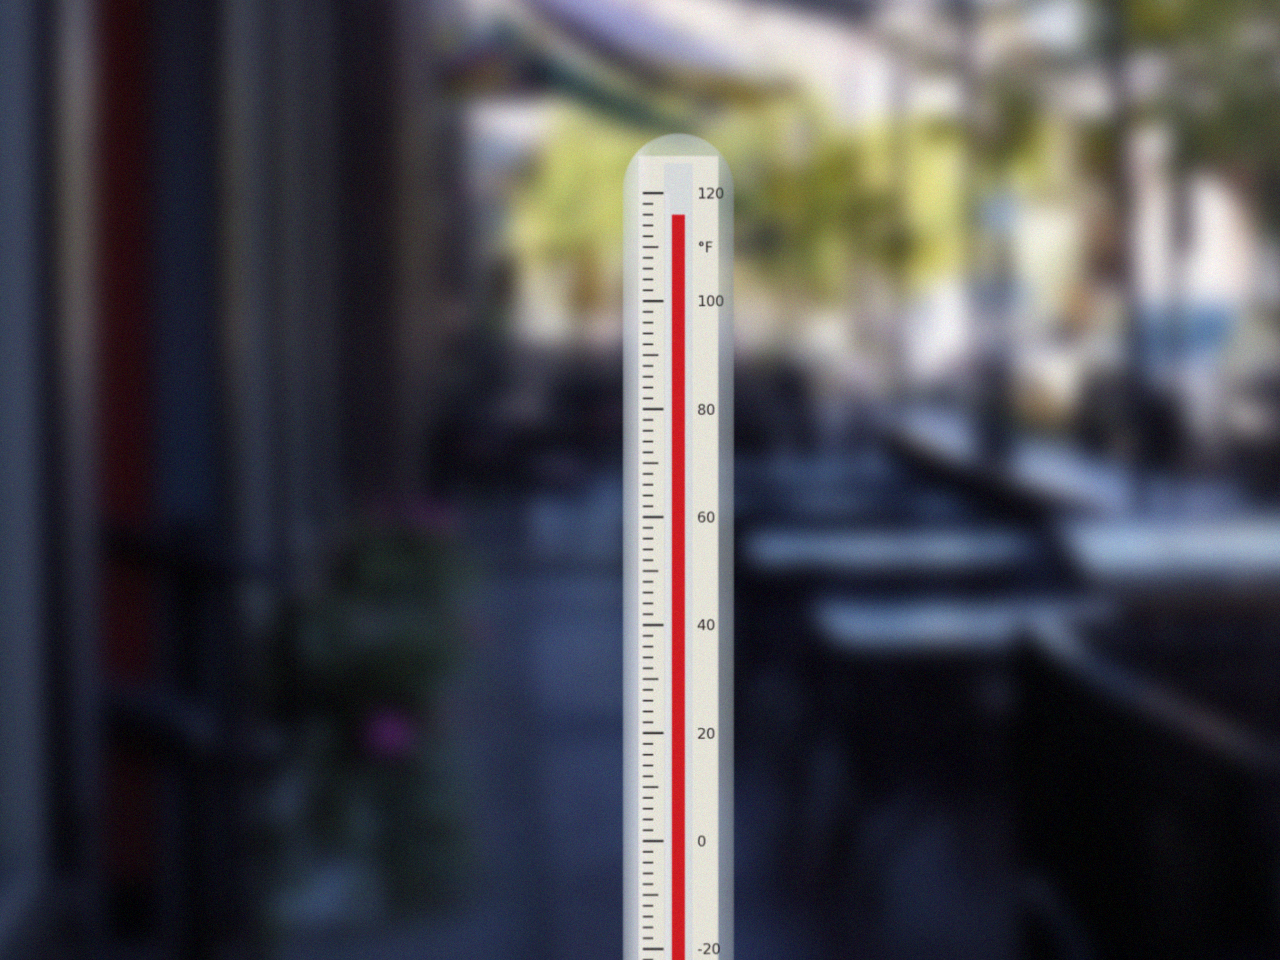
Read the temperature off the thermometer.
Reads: 116 °F
